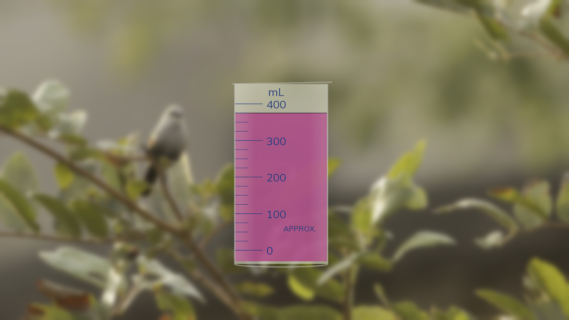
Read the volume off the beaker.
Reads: 375 mL
